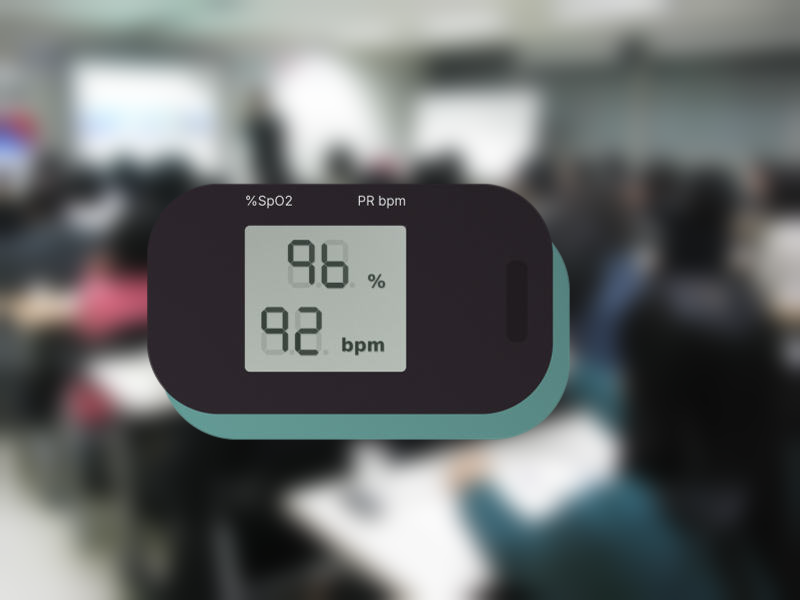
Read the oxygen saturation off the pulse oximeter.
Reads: 96 %
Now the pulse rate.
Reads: 92 bpm
